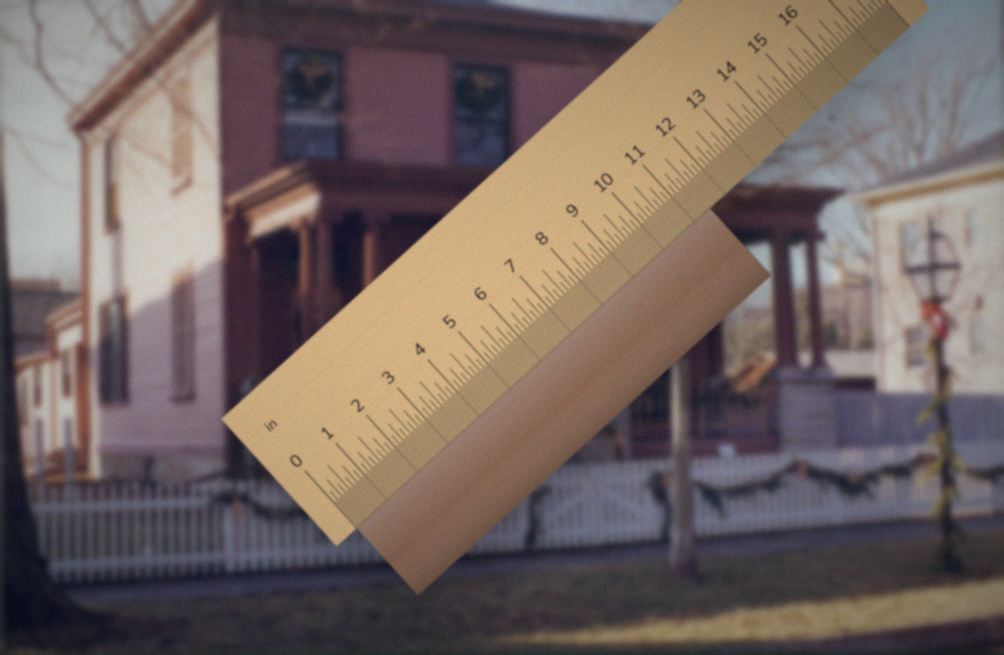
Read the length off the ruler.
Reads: 11.5 in
